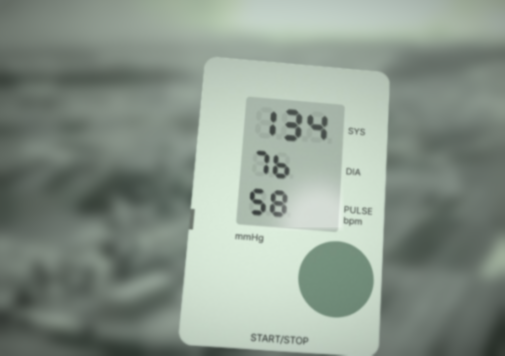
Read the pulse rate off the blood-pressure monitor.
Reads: 58 bpm
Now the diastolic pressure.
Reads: 76 mmHg
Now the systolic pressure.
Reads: 134 mmHg
